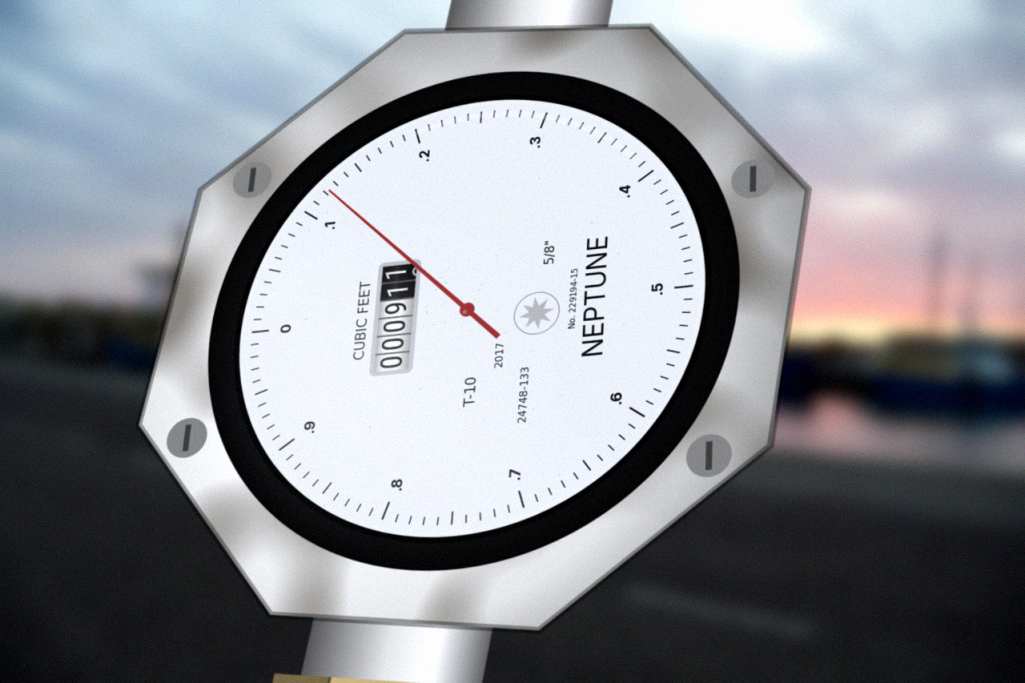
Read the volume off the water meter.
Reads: 911.12 ft³
